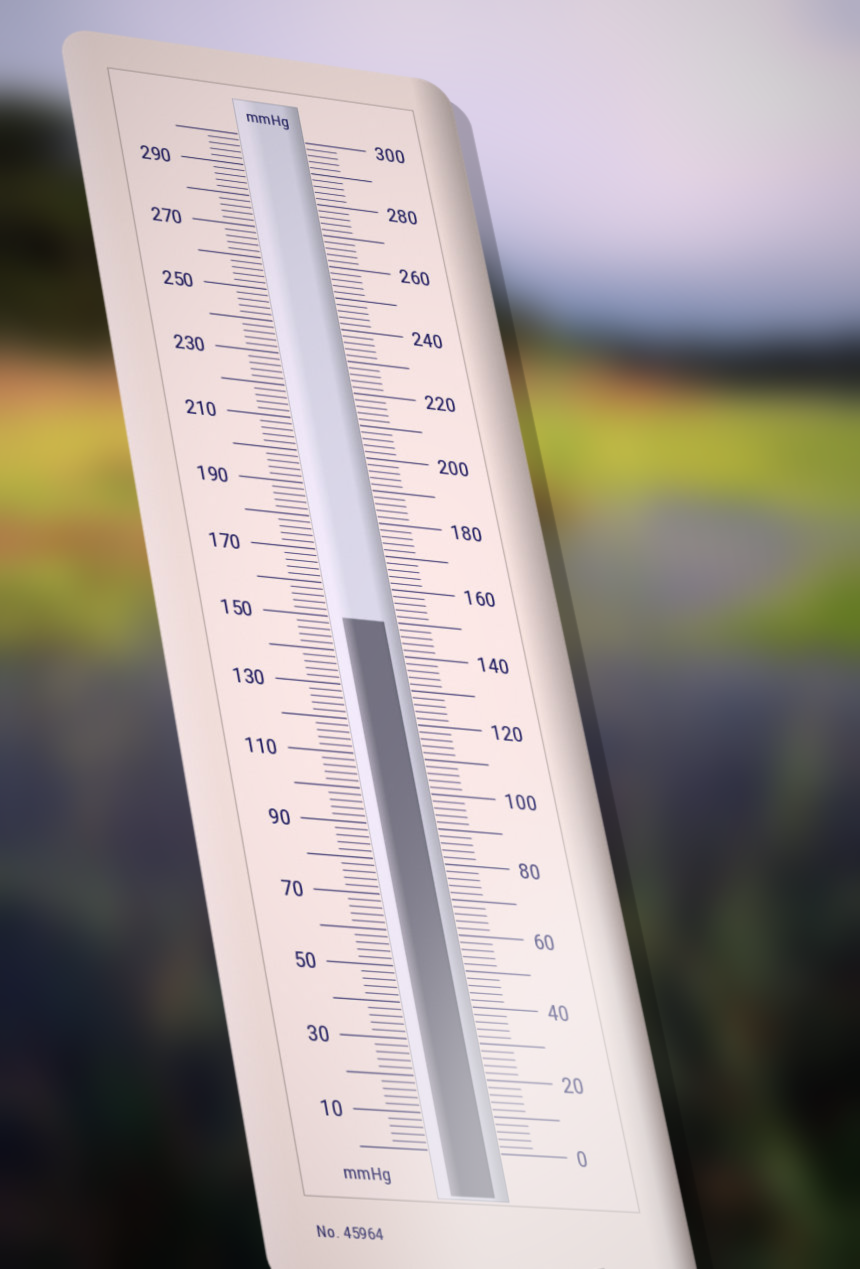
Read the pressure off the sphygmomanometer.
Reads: 150 mmHg
